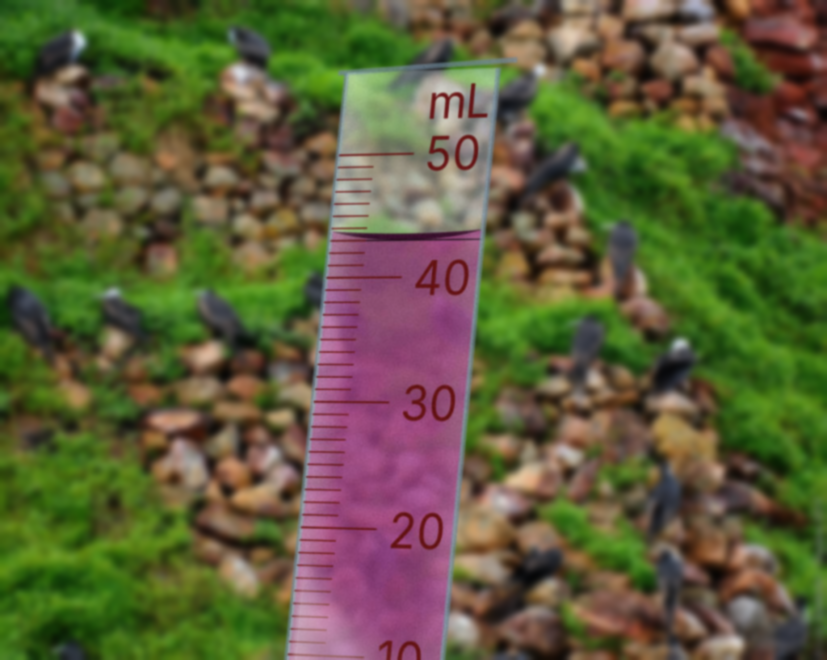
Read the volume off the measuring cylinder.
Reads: 43 mL
